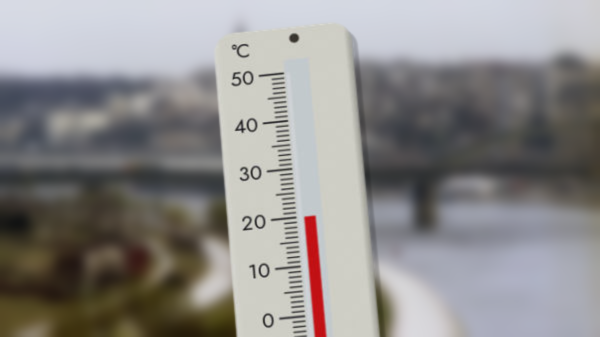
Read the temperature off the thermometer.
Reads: 20 °C
